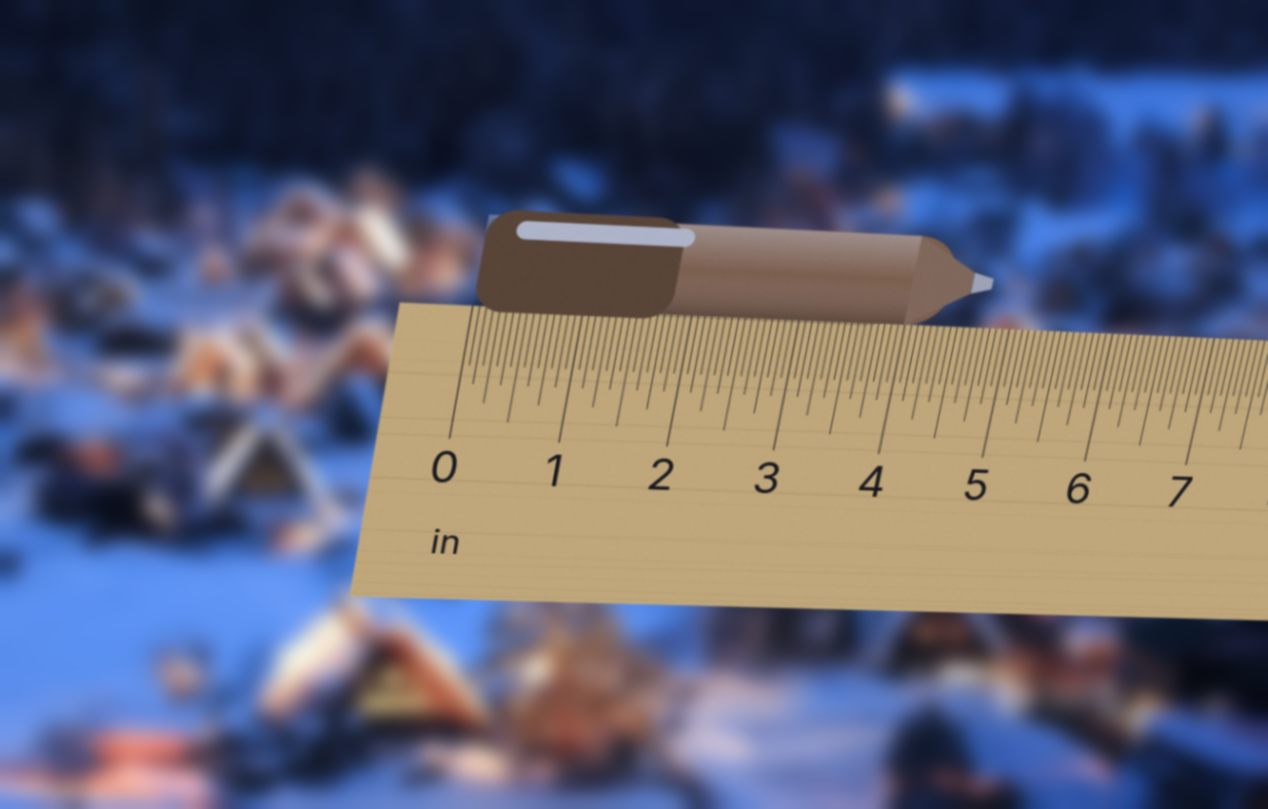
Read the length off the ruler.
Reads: 4.75 in
